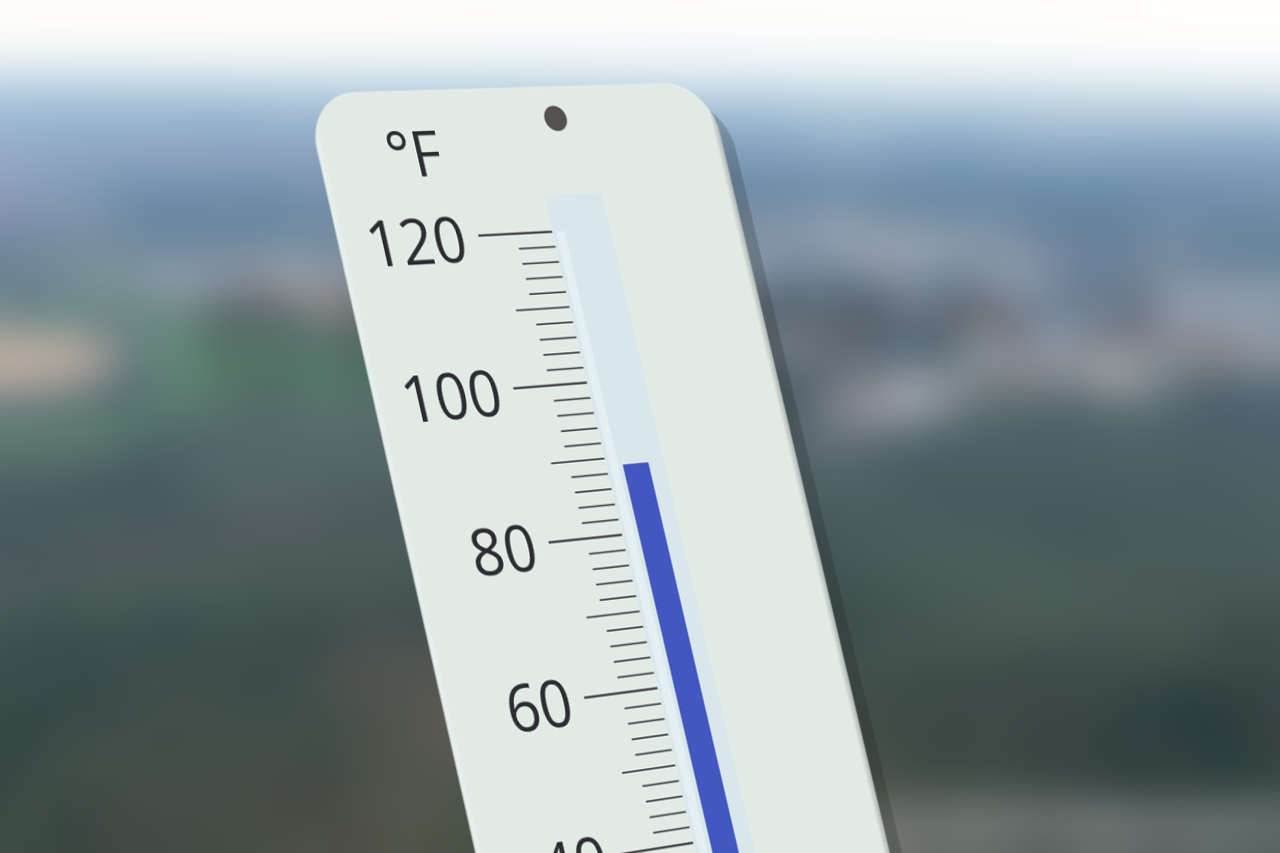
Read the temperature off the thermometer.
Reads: 89 °F
